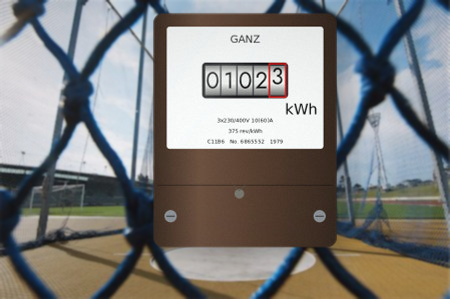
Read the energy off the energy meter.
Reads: 102.3 kWh
